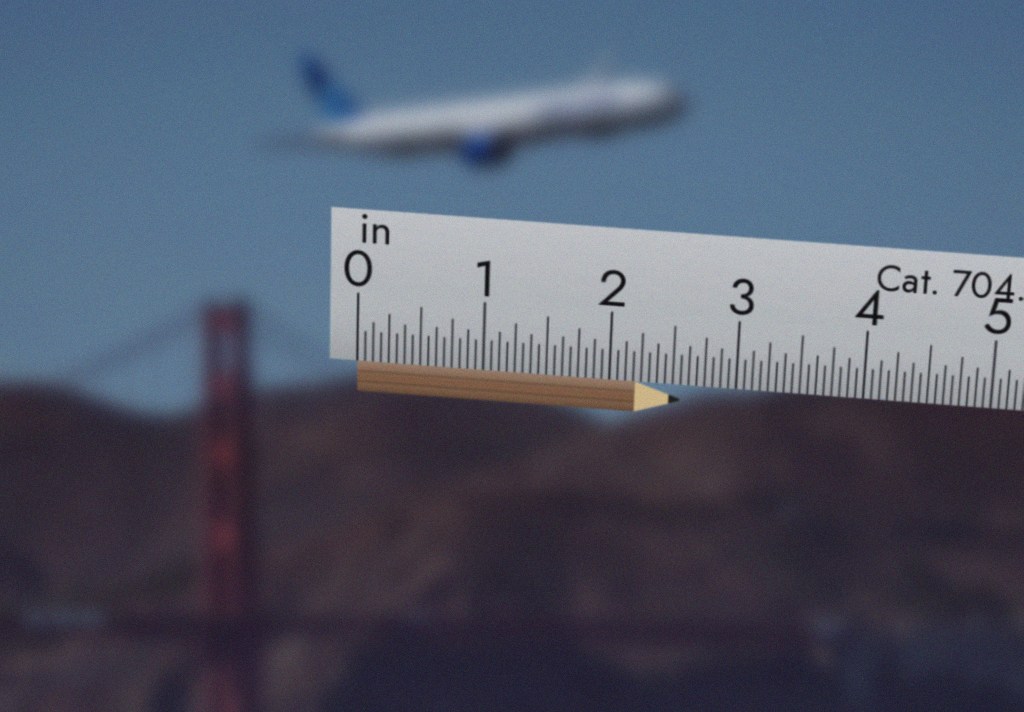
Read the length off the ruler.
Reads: 2.5625 in
